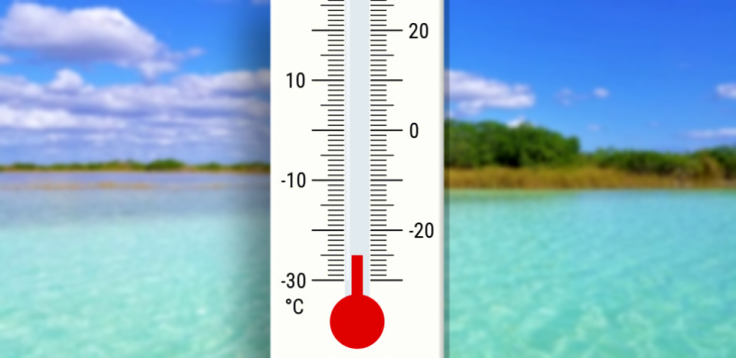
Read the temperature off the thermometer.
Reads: -25 °C
